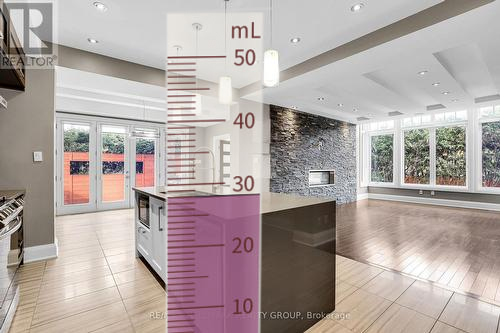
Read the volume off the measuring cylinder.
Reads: 28 mL
